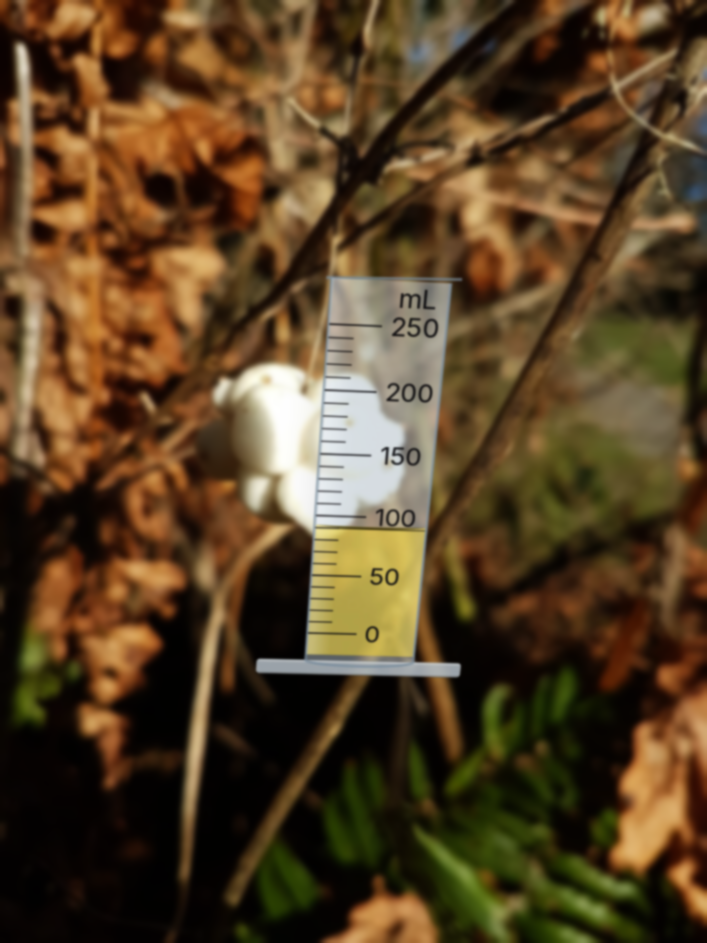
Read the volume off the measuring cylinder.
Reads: 90 mL
